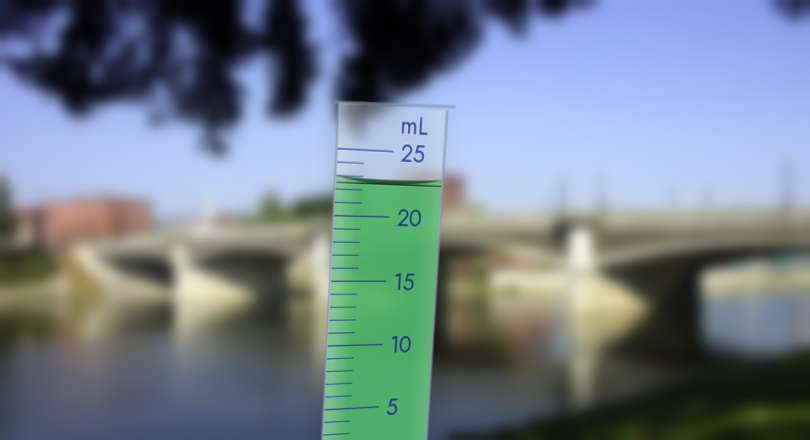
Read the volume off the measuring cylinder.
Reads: 22.5 mL
